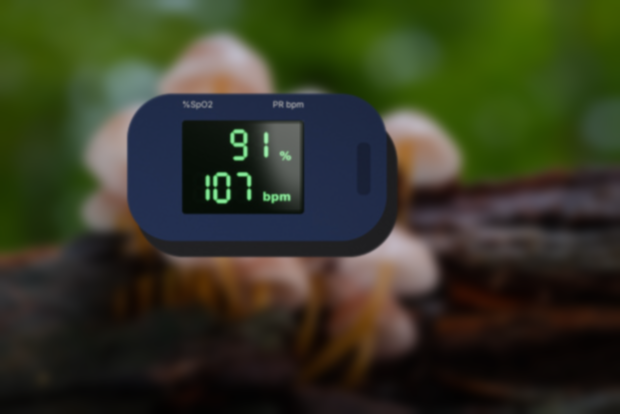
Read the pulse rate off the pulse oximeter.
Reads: 107 bpm
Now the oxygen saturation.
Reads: 91 %
